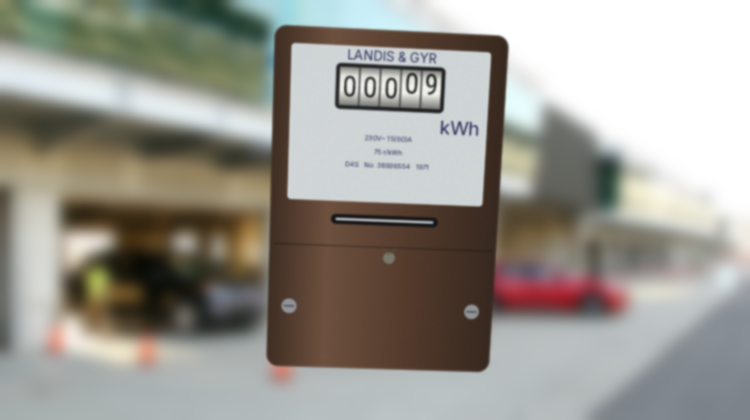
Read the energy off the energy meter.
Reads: 9 kWh
